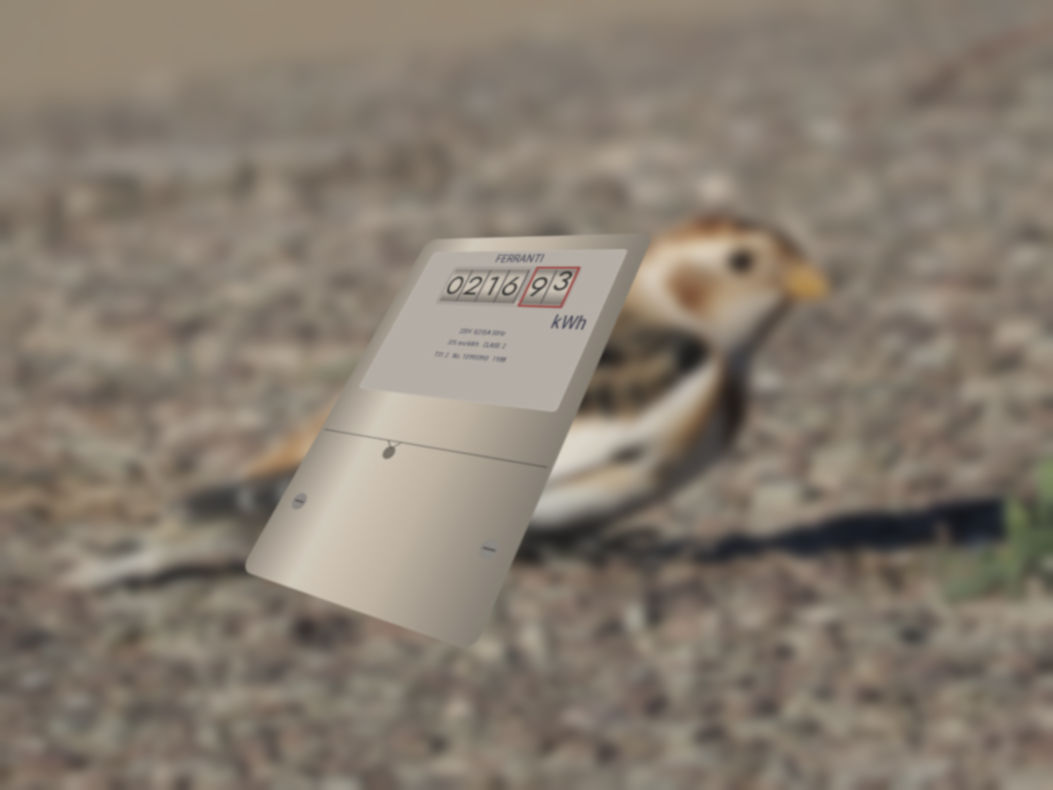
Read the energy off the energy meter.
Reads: 216.93 kWh
